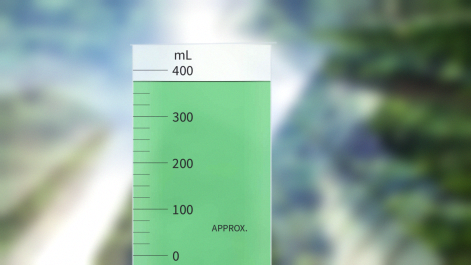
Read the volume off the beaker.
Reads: 375 mL
